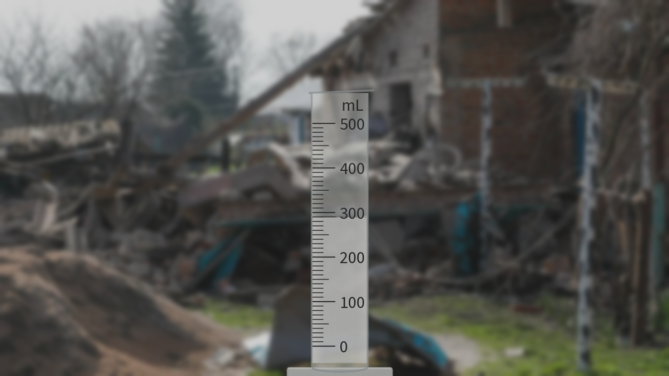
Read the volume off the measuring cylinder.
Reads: 290 mL
